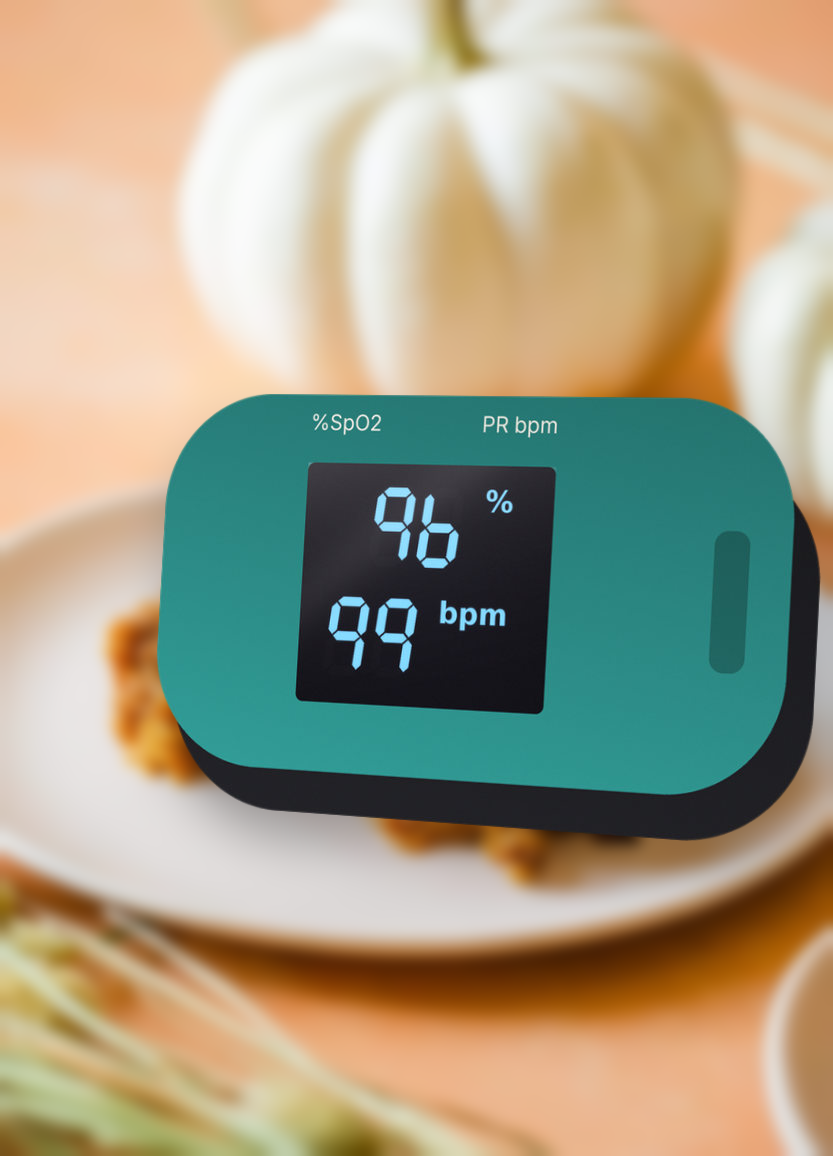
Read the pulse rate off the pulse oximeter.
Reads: 99 bpm
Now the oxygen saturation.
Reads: 96 %
